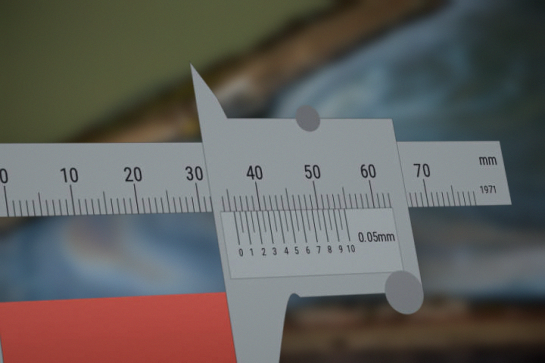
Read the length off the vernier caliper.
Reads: 35.6 mm
